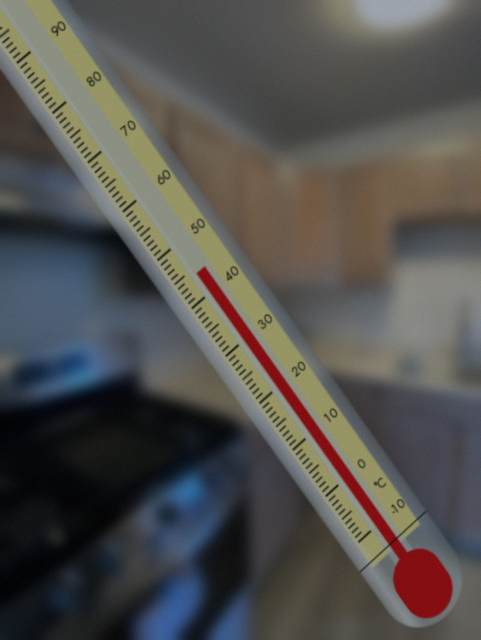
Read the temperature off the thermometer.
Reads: 44 °C
